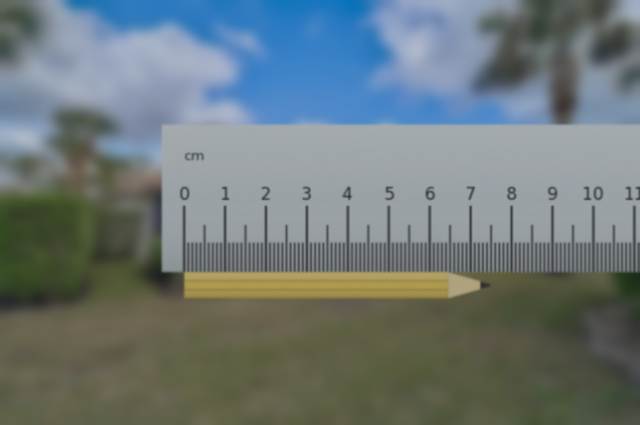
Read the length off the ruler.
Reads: 7.5 cm
